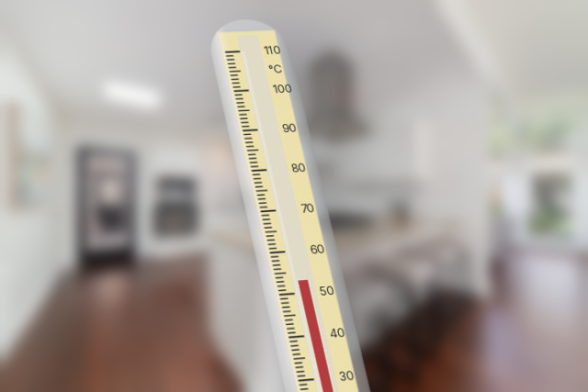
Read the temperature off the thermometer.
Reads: 53 °C
